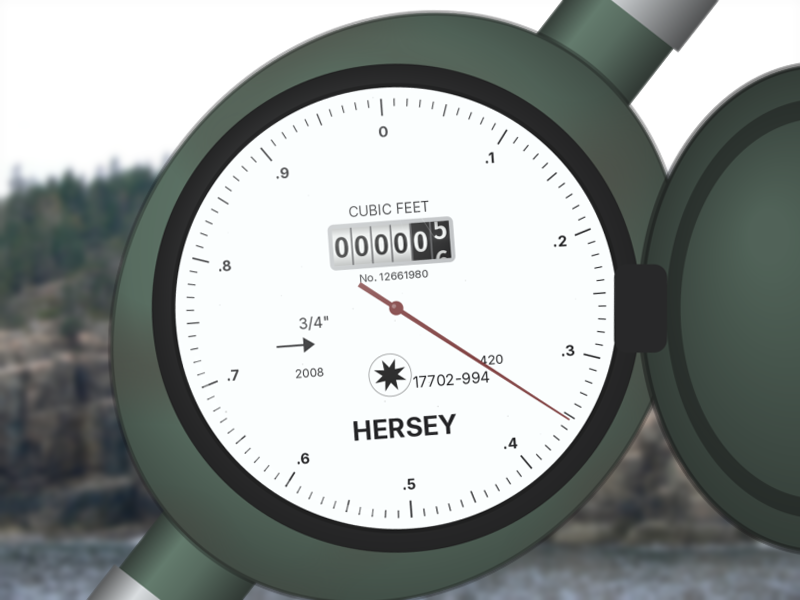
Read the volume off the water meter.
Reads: 5.35 ft³
